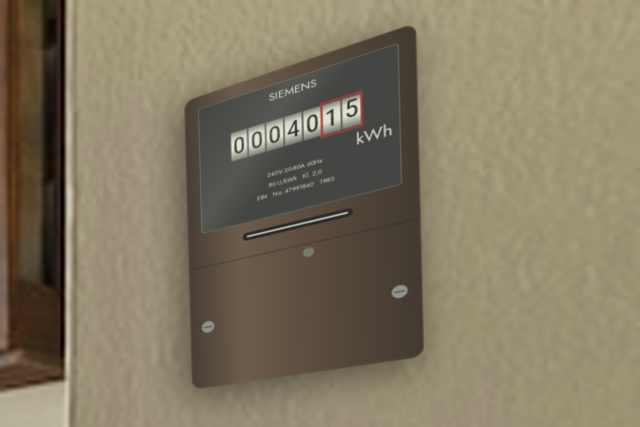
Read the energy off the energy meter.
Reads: 40.15 kWh
